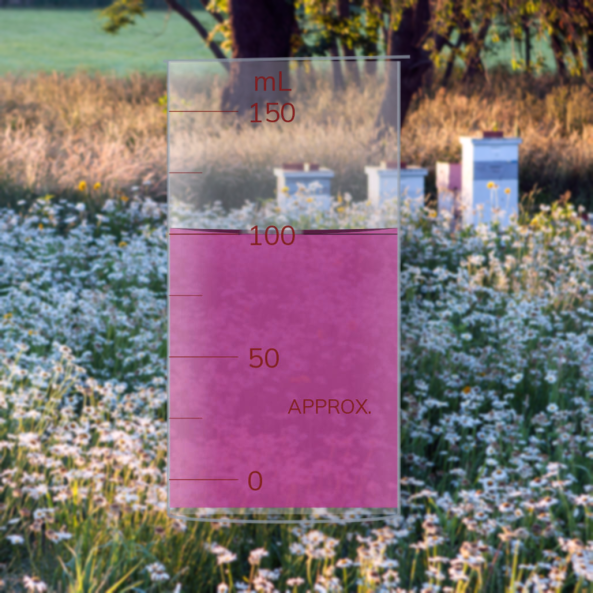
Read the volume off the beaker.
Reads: 100 mL
